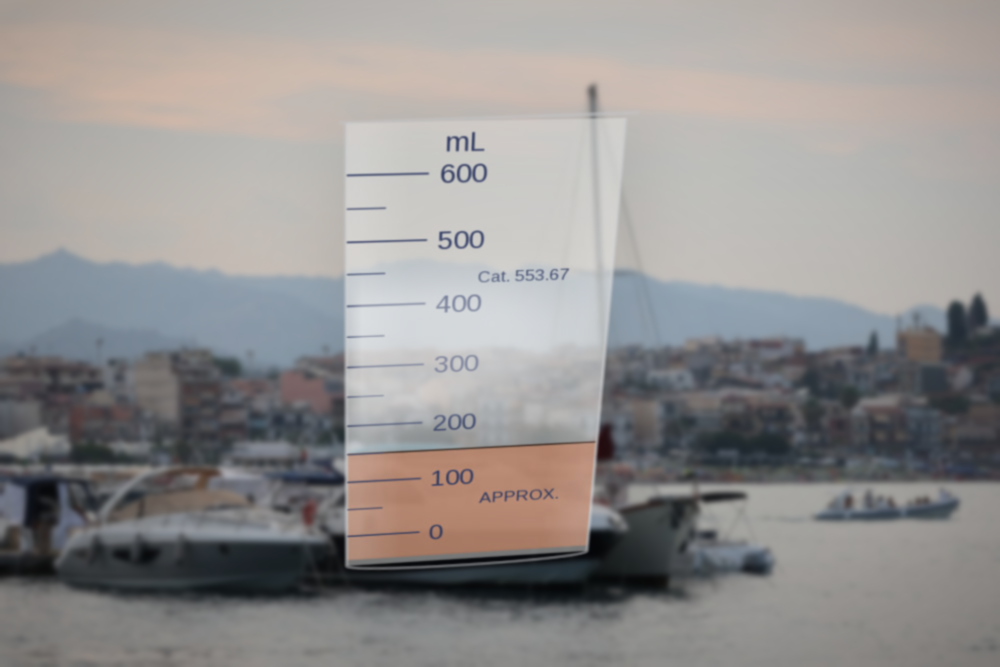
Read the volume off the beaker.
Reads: 150 mL
